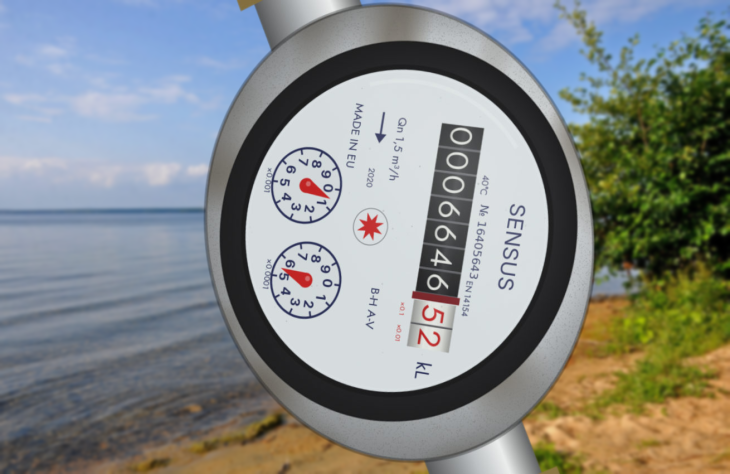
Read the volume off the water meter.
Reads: 6646.5205 kL
